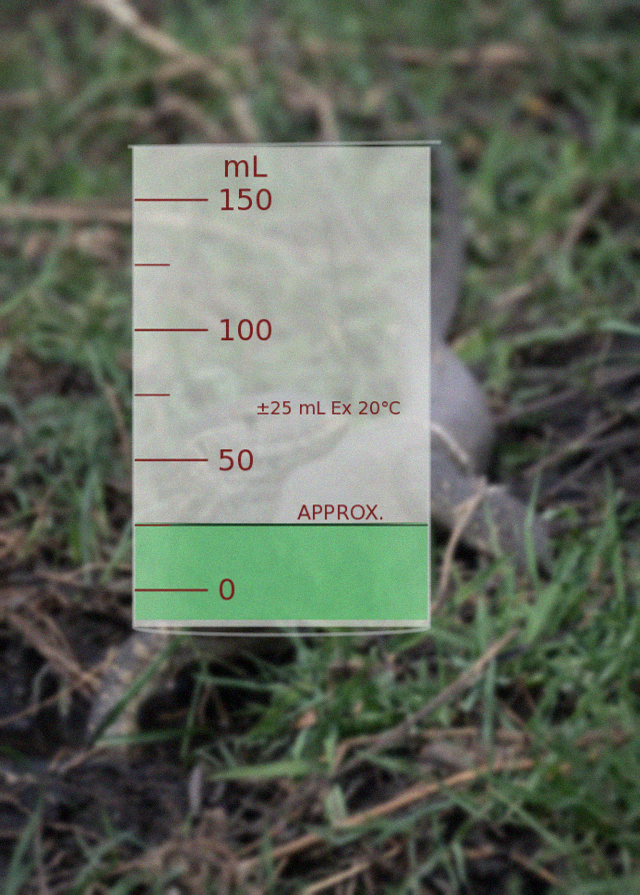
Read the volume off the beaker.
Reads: 25 mL
